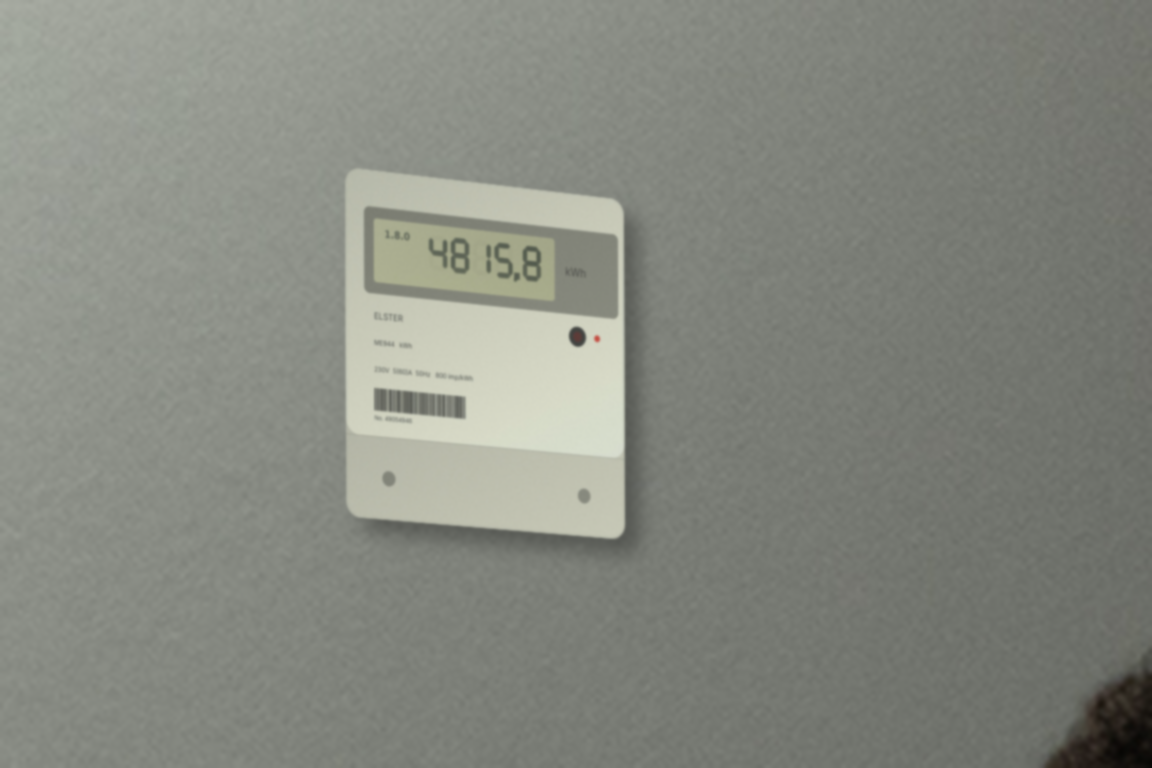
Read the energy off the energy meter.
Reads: 4815.8 kWh
